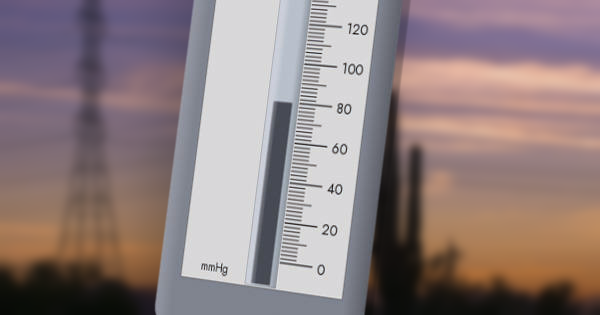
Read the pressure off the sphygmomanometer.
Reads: 80 mmHg
